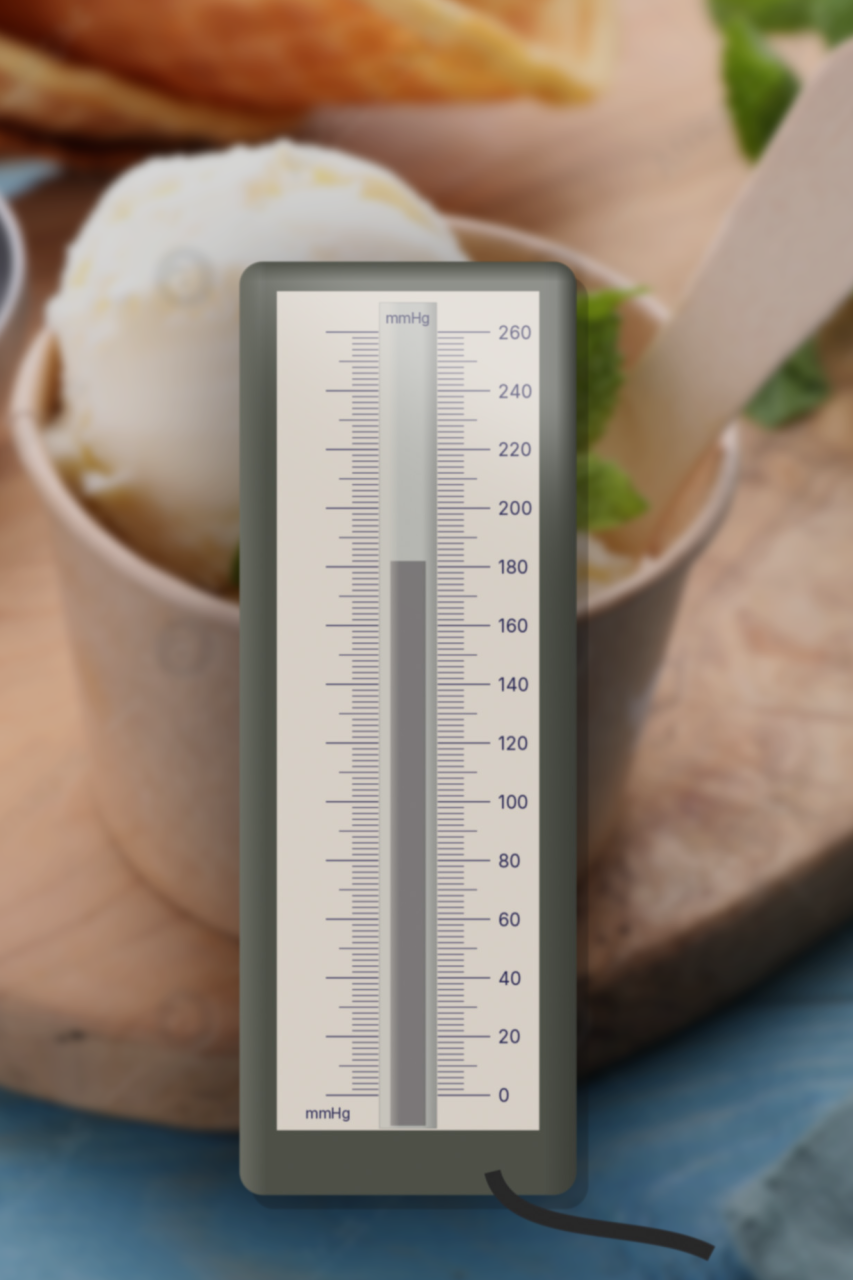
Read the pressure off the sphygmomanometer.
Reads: 182 mmHg
